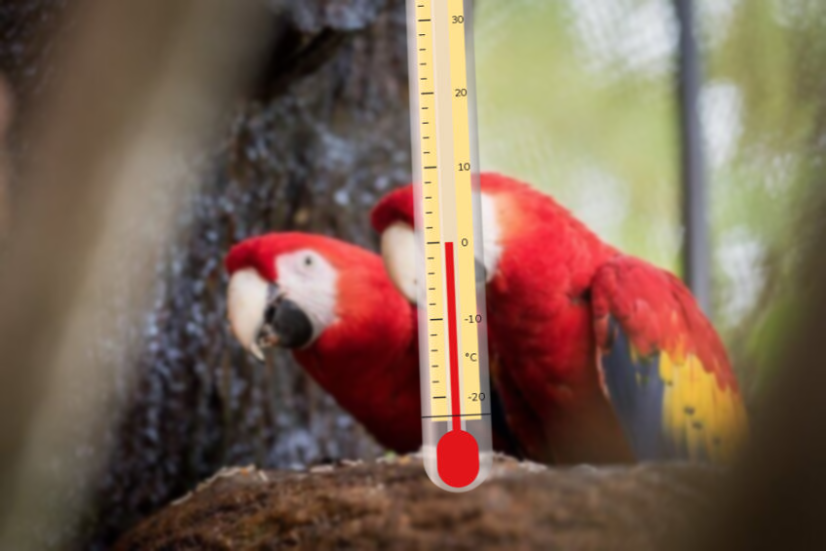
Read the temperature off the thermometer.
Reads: 0 °C
